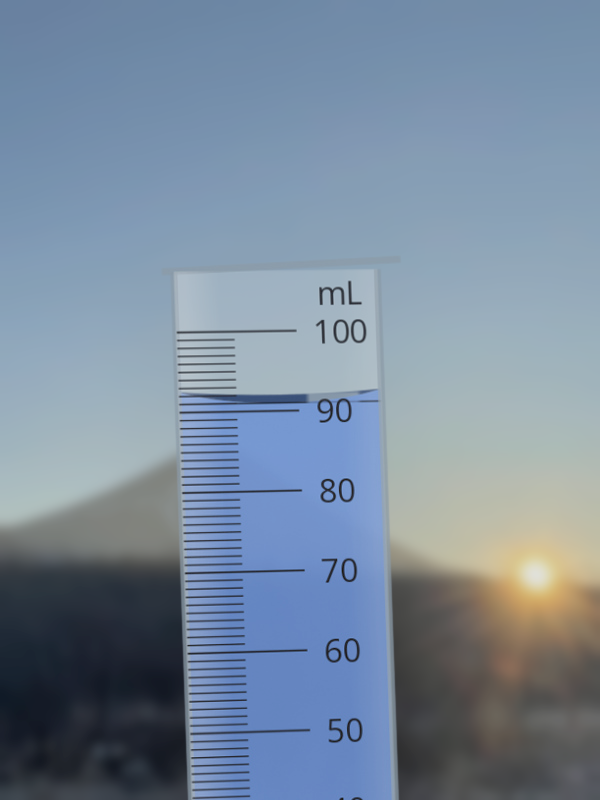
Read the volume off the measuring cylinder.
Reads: 91 mL
